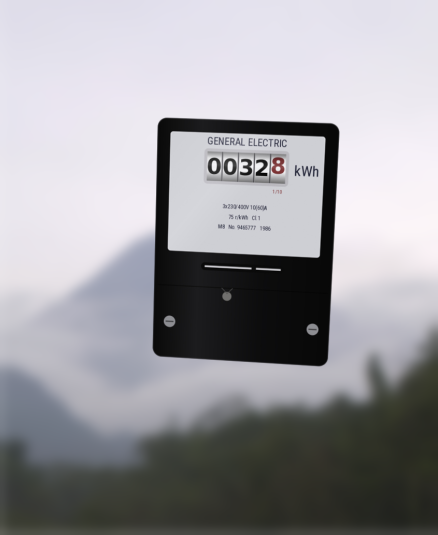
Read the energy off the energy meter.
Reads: 32.8 kWh
